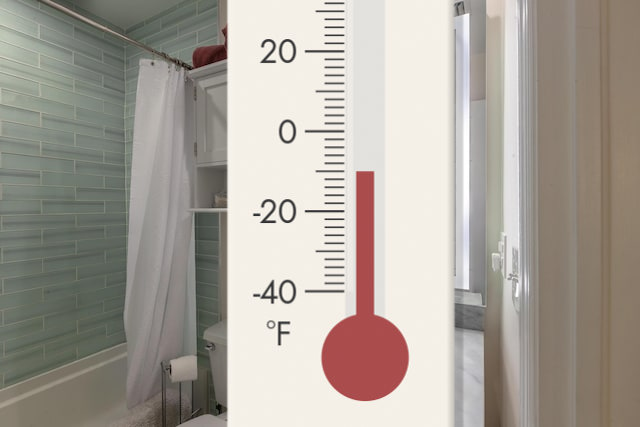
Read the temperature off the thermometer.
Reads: -10 °F
